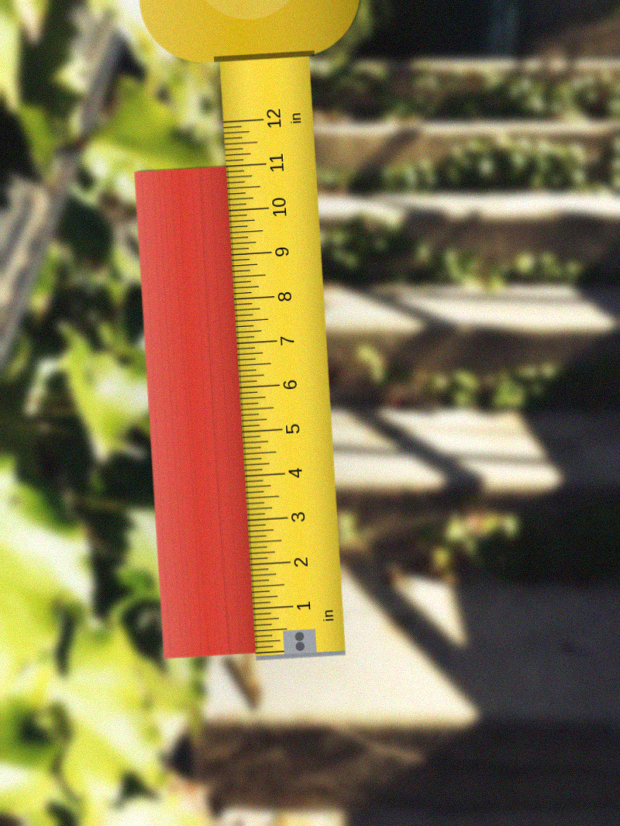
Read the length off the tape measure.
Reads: 11 in
